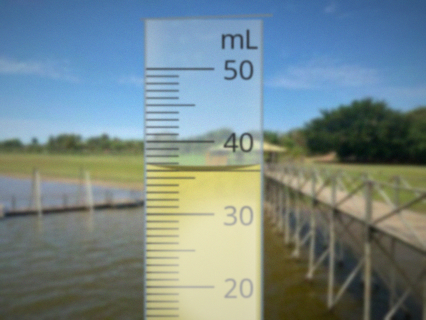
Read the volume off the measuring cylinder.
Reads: 36 mL
